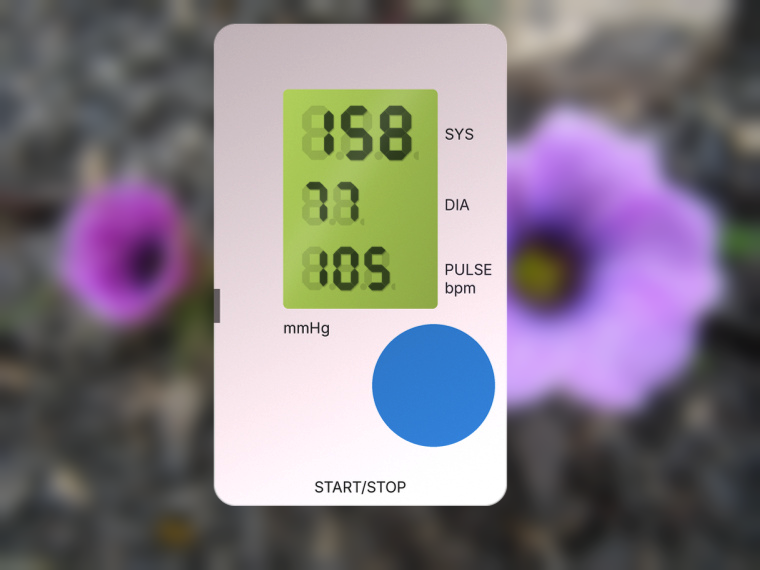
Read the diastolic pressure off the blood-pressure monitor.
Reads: 77 mmHg
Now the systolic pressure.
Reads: 158 mmHg
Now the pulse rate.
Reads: 105 bpm
